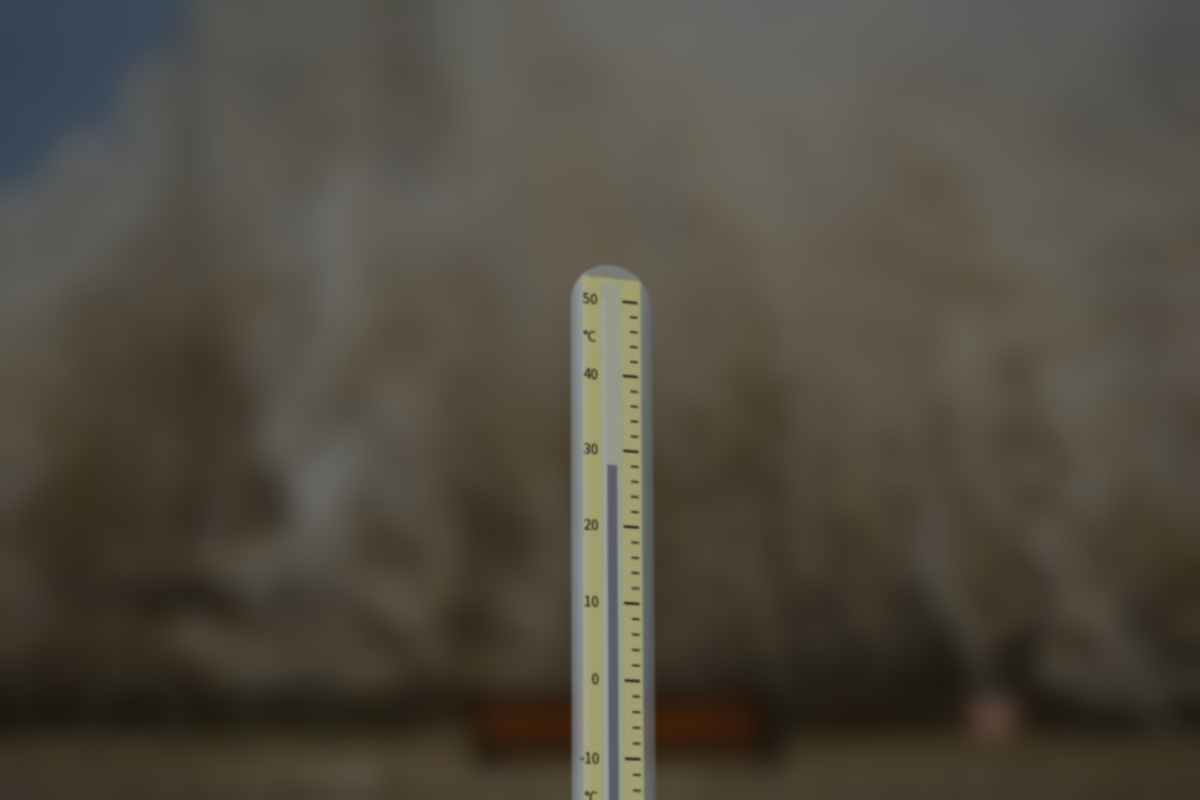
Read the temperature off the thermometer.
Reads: 28 °C
